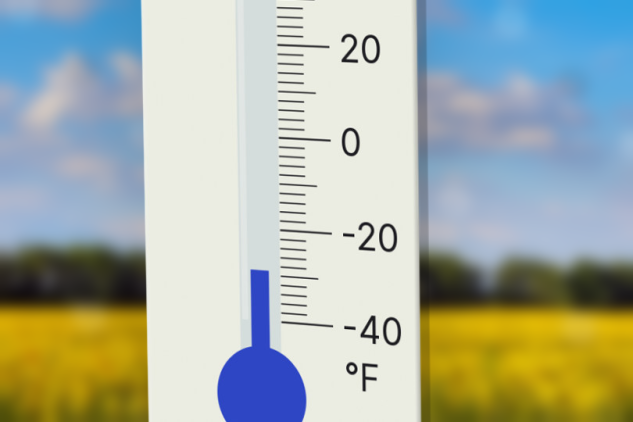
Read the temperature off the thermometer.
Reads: -29 °F
